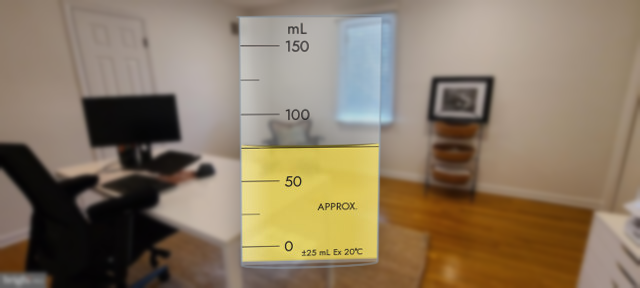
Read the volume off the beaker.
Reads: 75 mL
